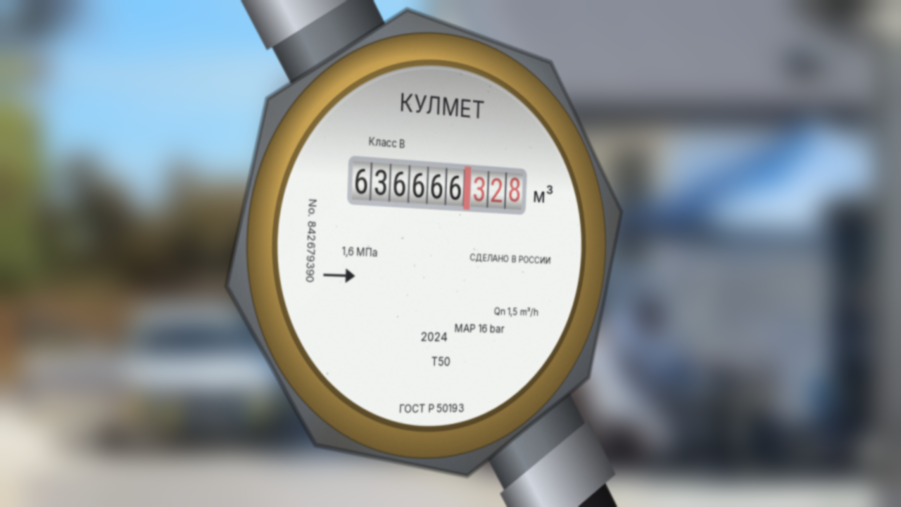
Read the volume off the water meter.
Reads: 636666.328 m³
